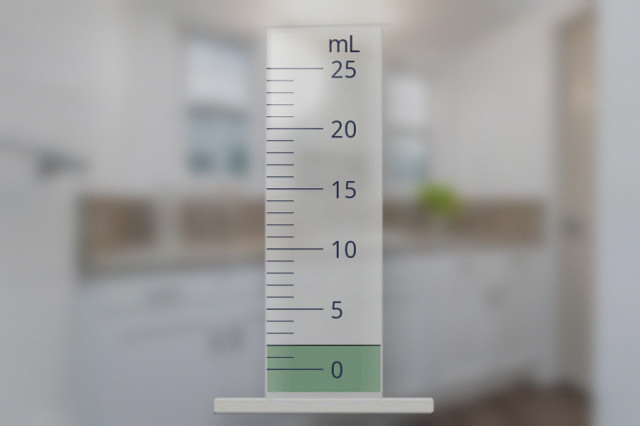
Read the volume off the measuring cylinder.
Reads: 2 mL
